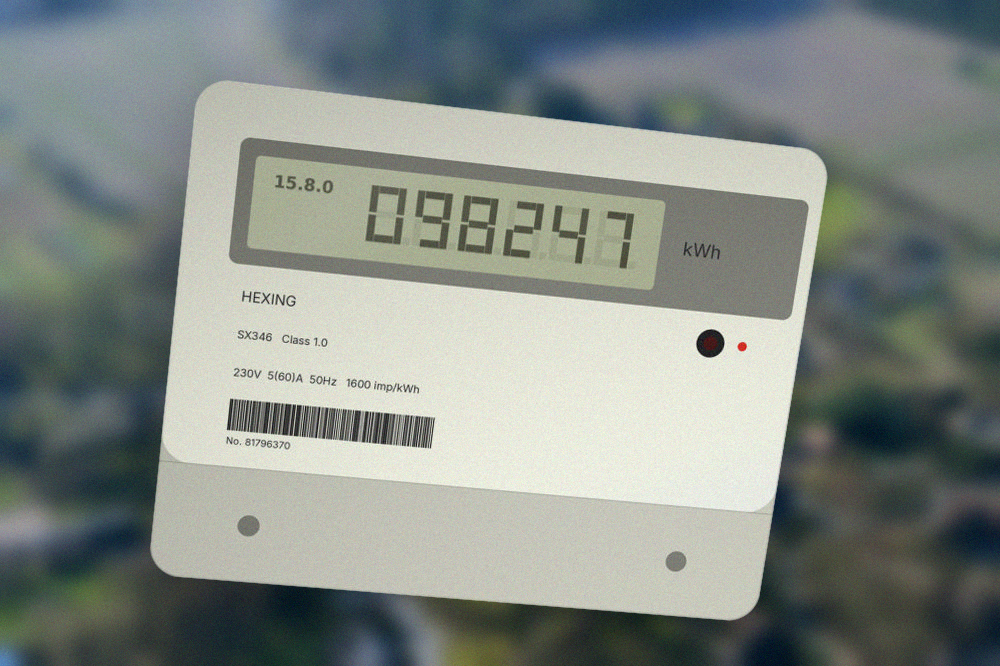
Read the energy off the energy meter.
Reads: 98247 kWh
